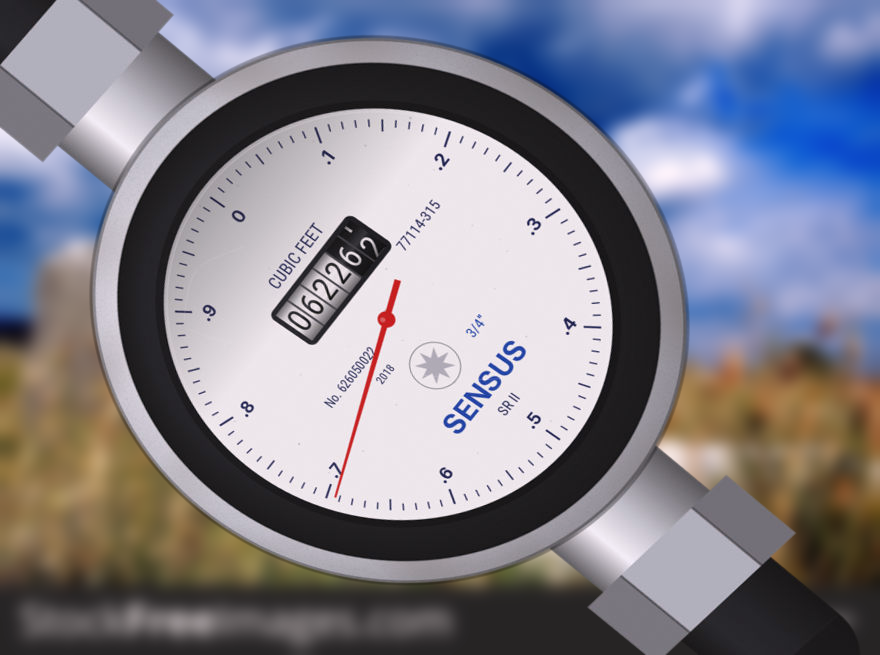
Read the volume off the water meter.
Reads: 62261.69 ft³
